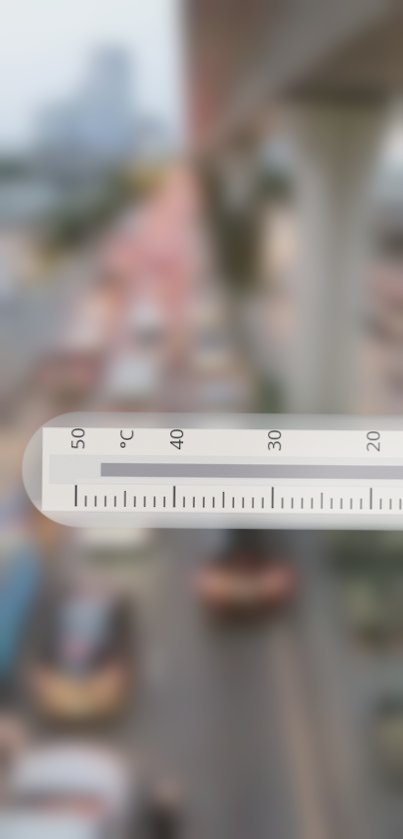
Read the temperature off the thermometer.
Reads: 47.5 °C
